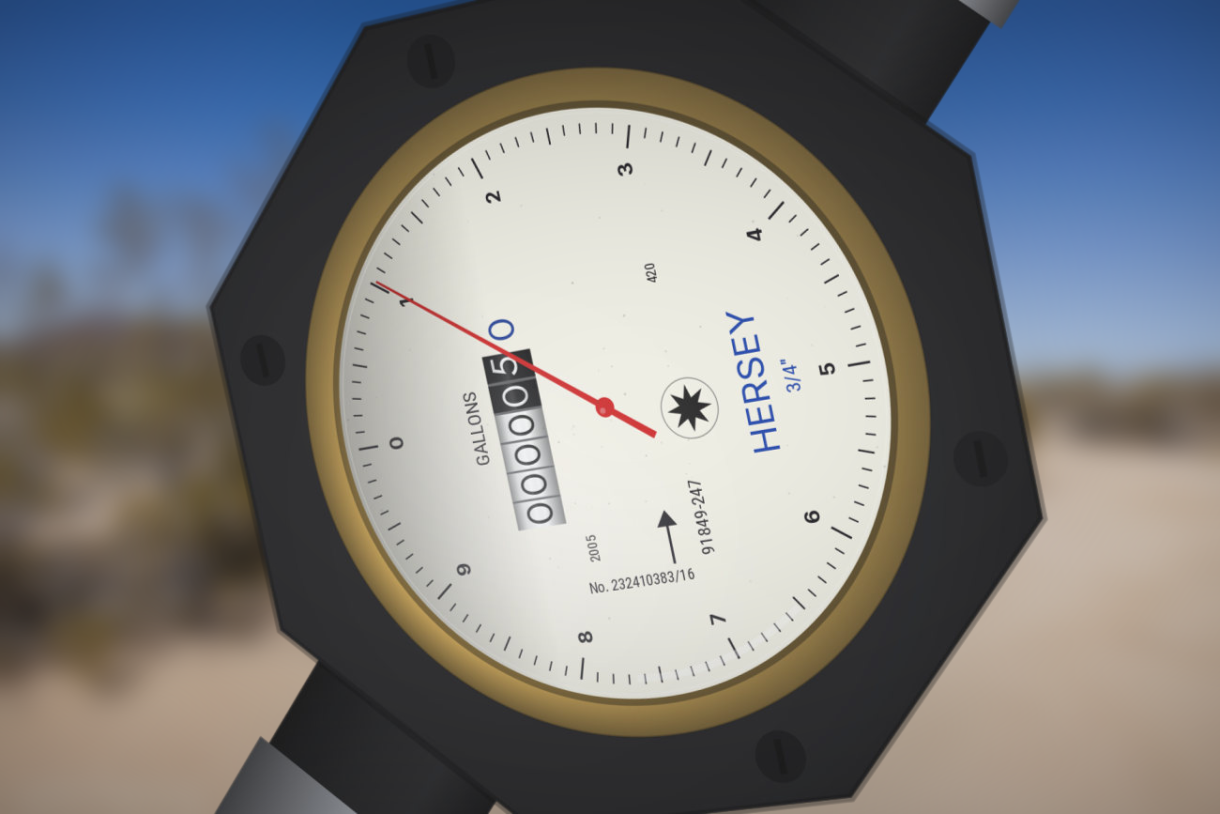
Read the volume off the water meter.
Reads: 51.0 gal
